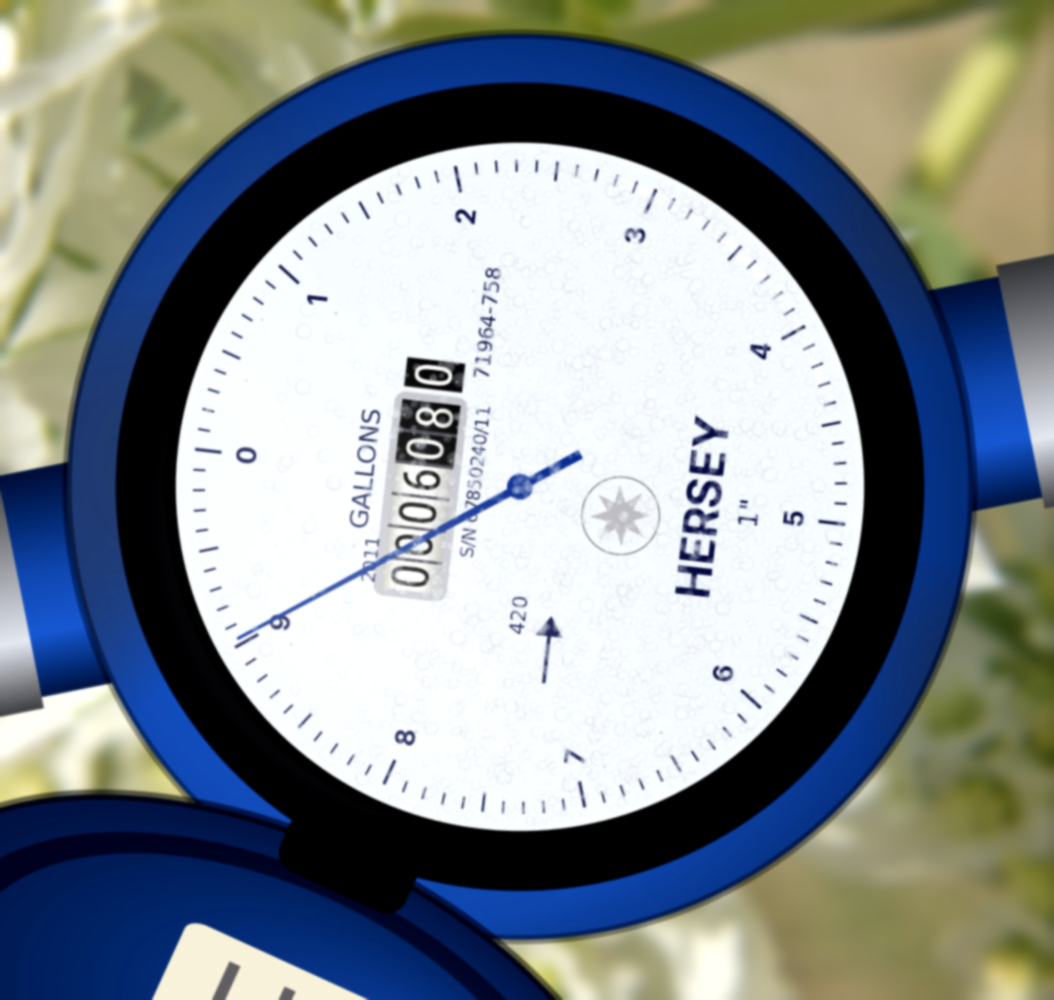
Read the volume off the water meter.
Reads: 6079.0 gal
